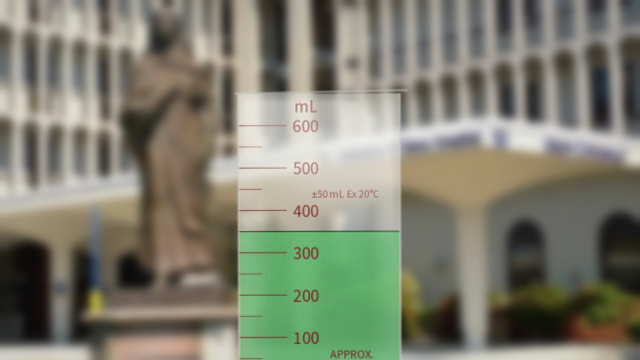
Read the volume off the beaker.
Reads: 350 mL
